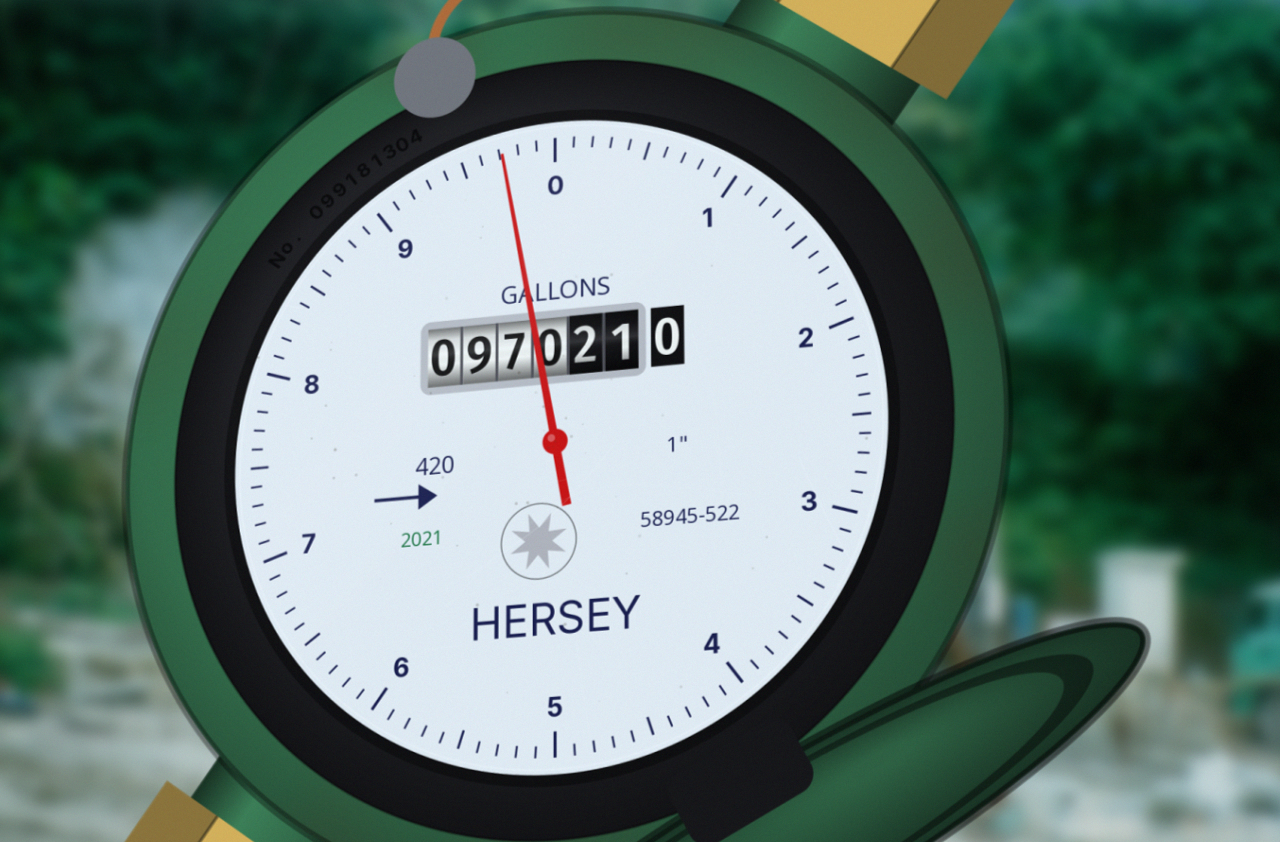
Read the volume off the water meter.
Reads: 970209.7 gal
